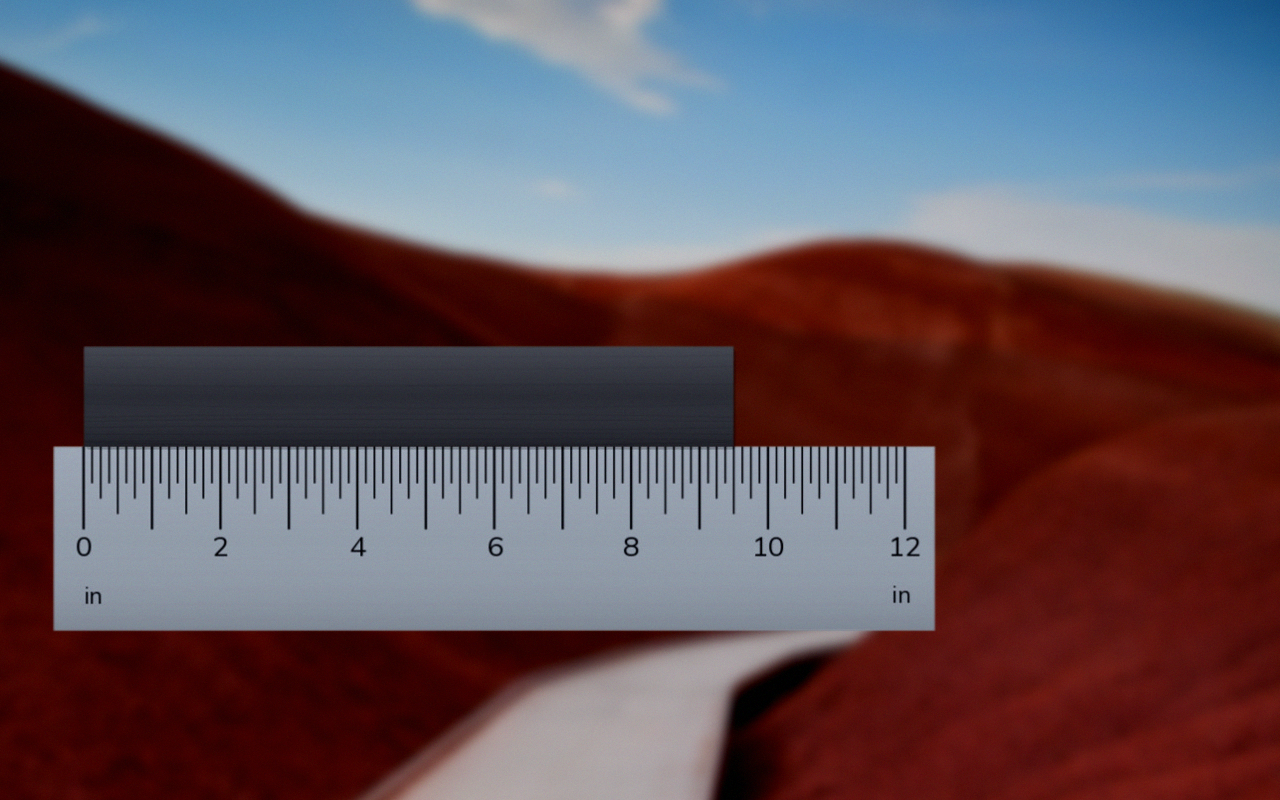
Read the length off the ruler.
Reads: 9.5 in
